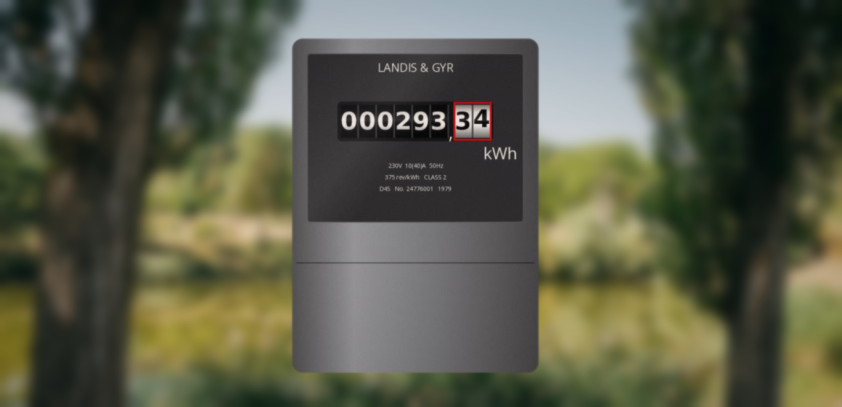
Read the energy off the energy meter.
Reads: 293.34 kWh
